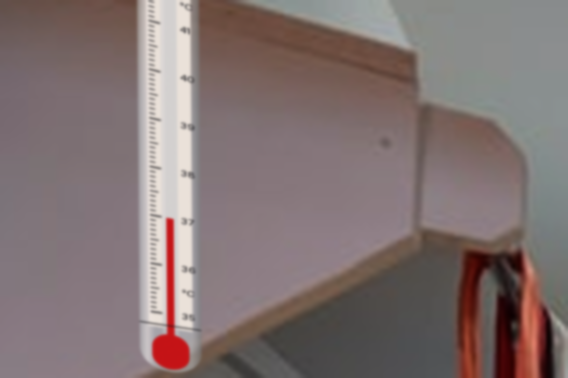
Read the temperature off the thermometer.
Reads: 37 °C
